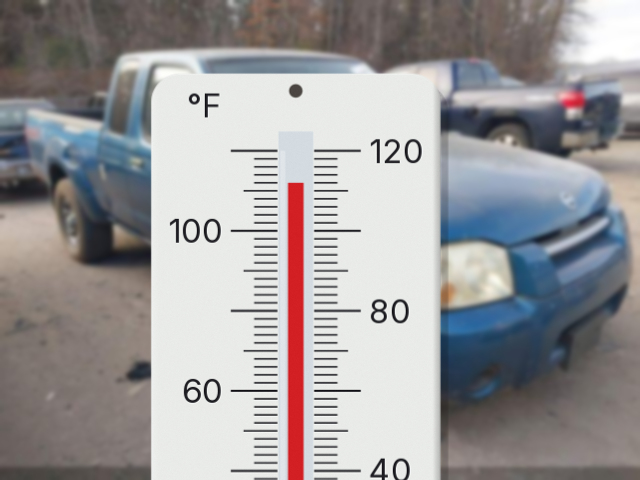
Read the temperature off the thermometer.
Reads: 112 °F
